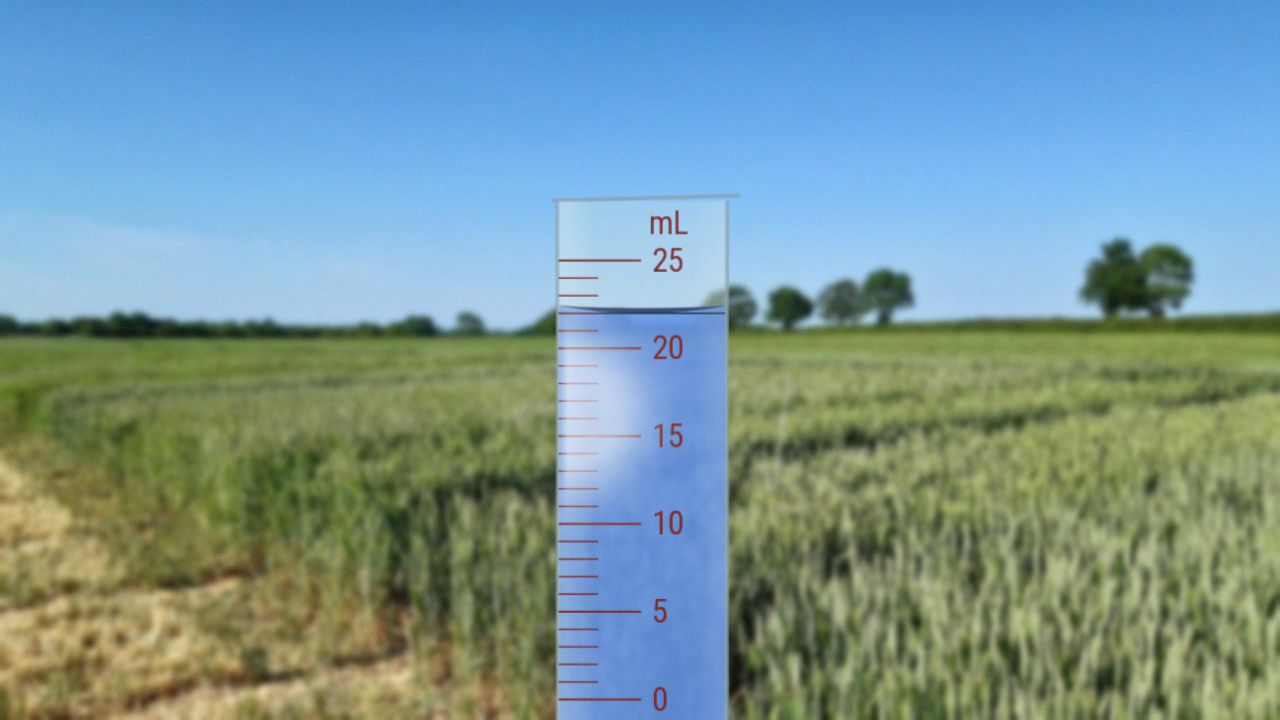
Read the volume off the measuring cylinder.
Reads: 22 mL
